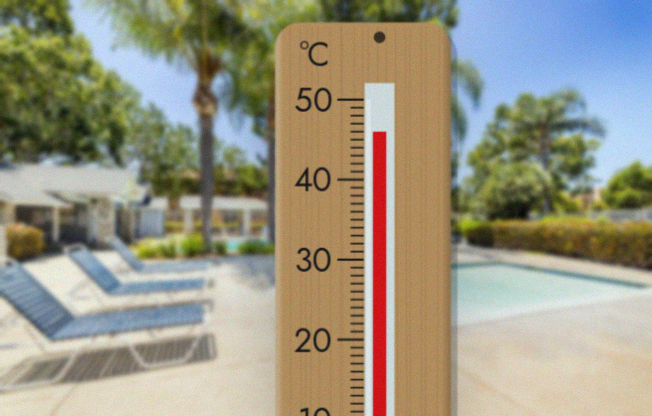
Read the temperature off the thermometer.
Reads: 46 °C
